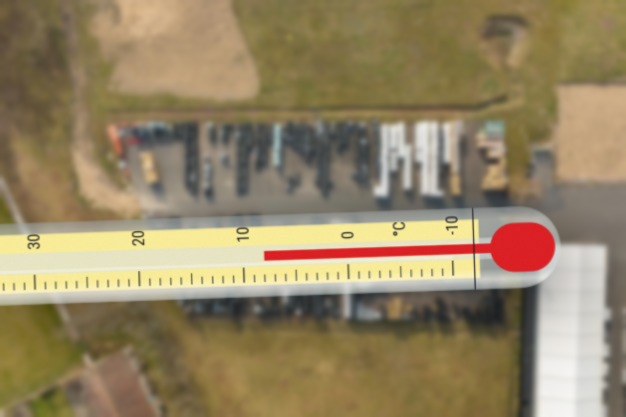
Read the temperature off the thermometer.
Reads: 8 °C
